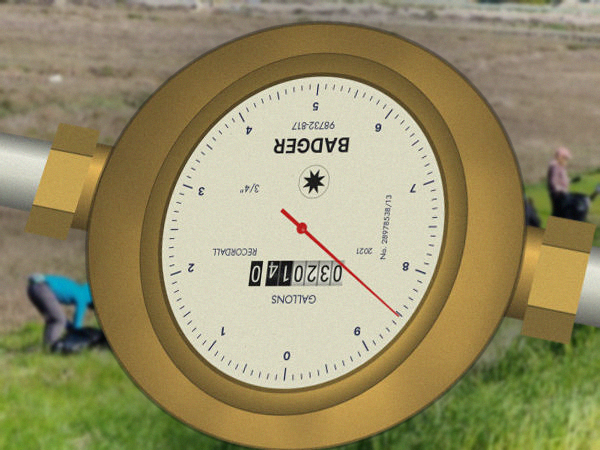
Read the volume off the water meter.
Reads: 320138.5 gal
